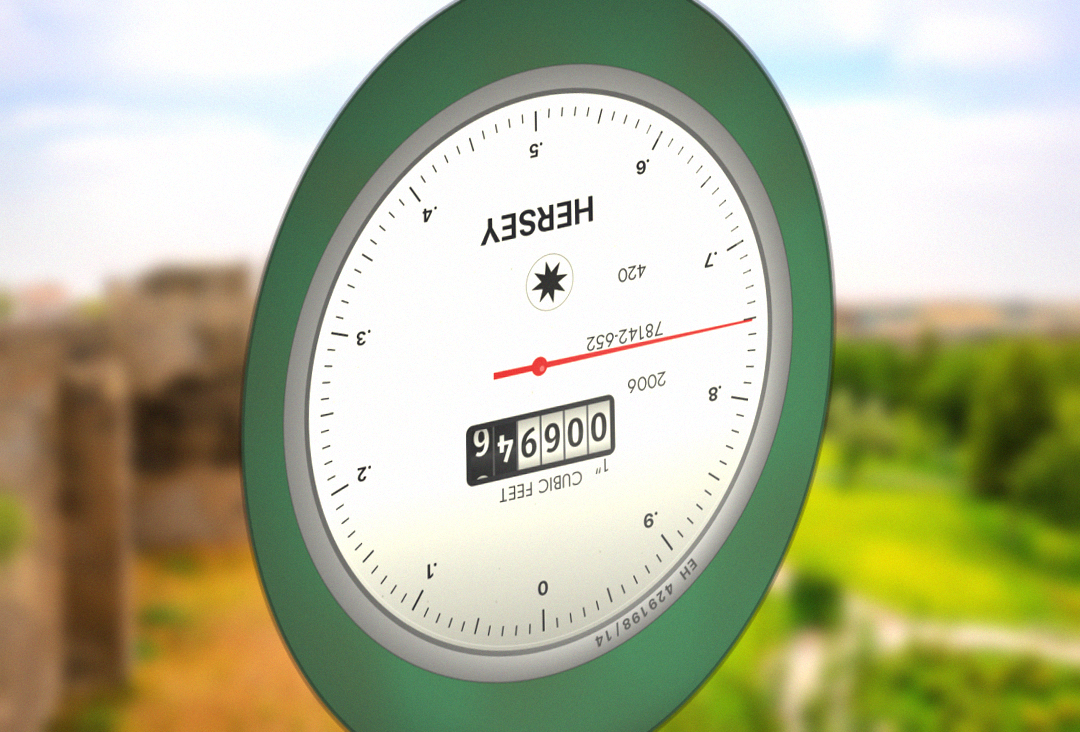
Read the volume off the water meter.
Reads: 6945.75 ft³
